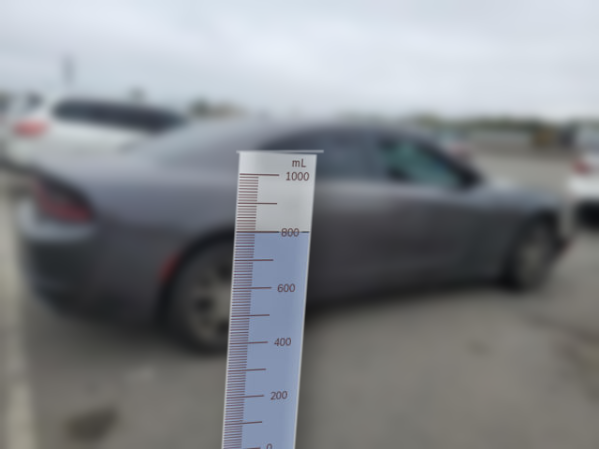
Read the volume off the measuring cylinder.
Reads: 800 mL
